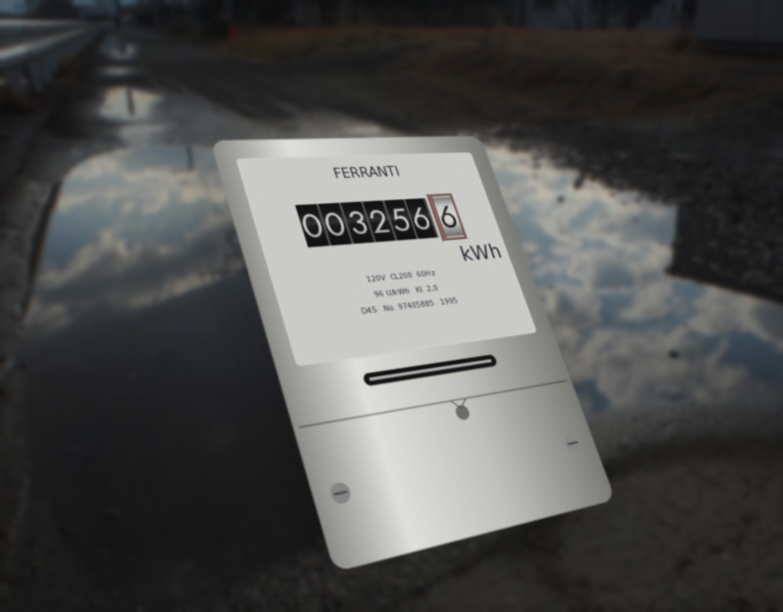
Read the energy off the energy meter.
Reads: 3256.6 kWh
